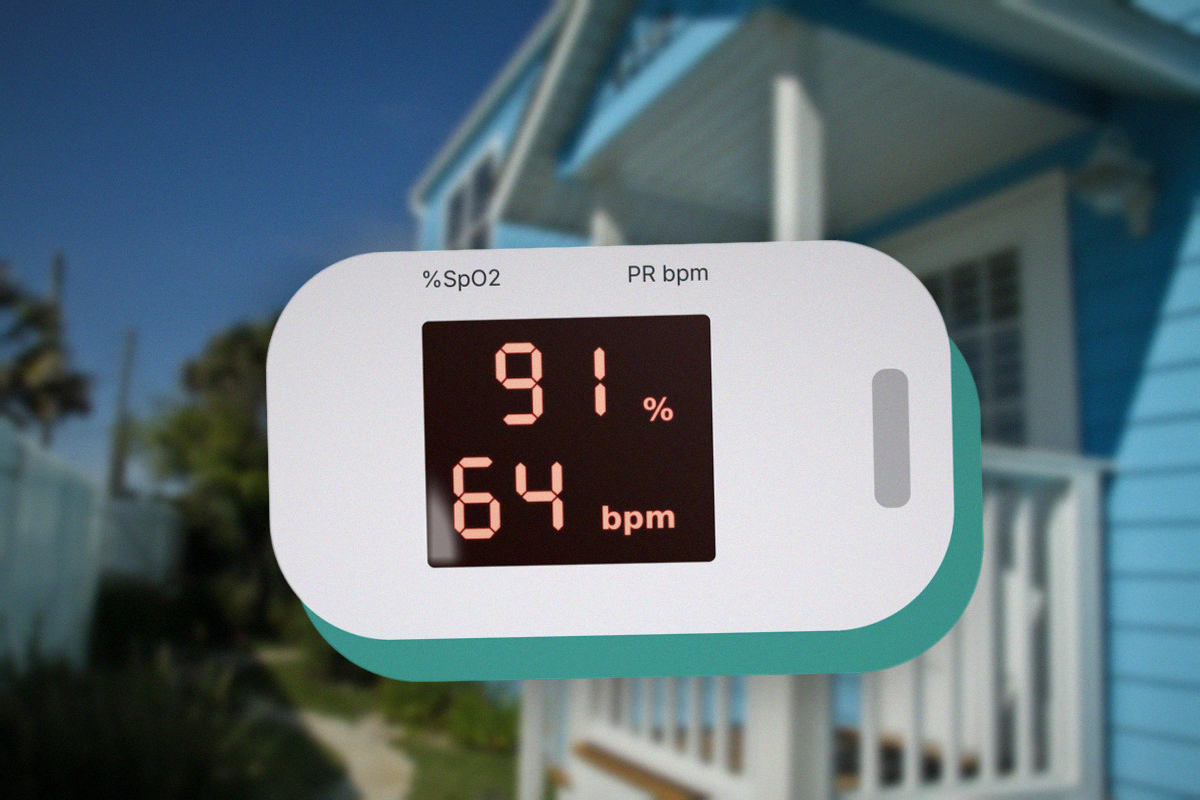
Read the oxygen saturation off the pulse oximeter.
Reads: 91 %
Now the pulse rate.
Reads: 64 bpm
